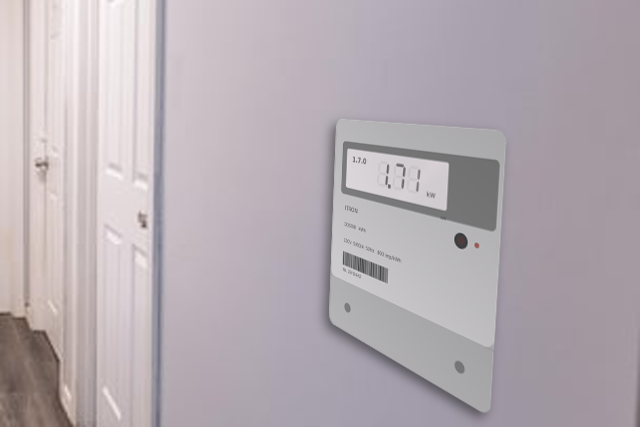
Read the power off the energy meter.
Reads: 1.71 kW
